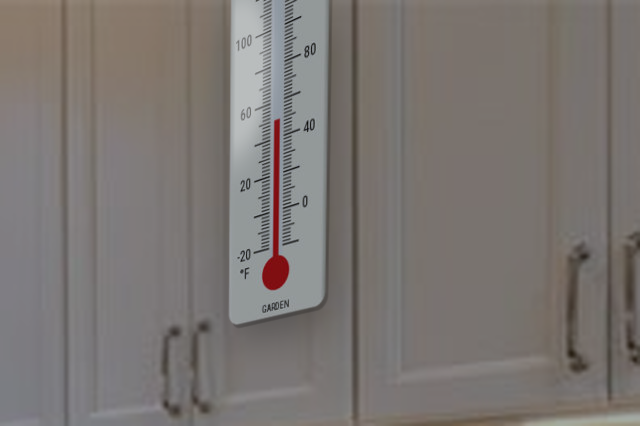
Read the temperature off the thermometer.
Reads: 50 °F
